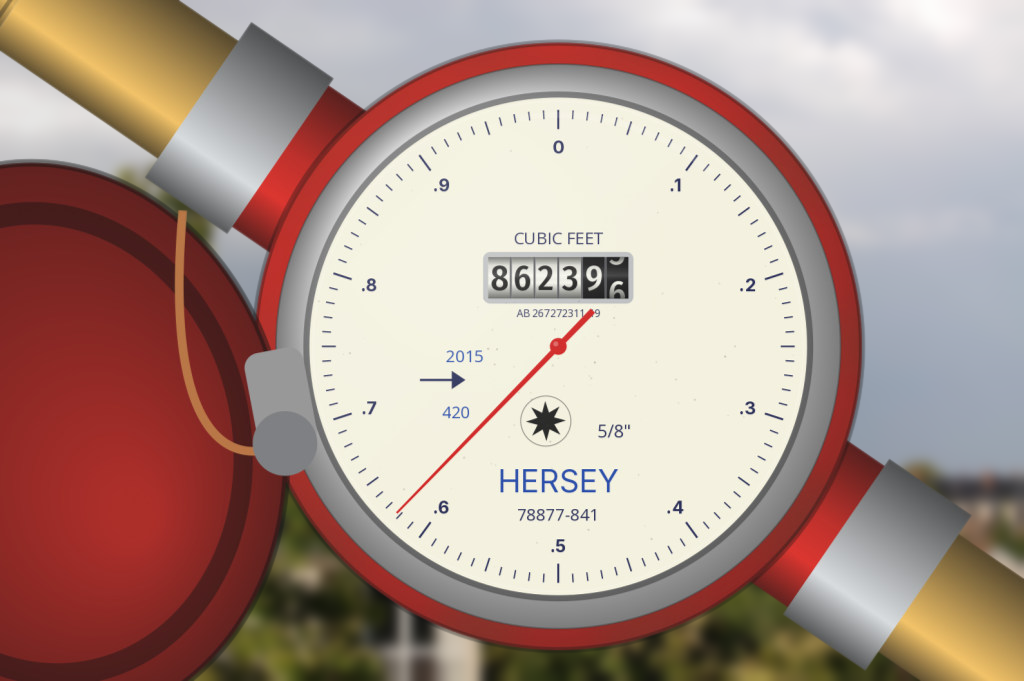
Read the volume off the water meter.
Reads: 862395.62 ft³
